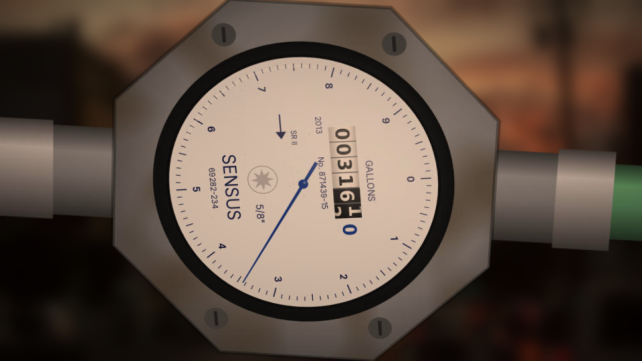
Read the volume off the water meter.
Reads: 31613.4 gal
